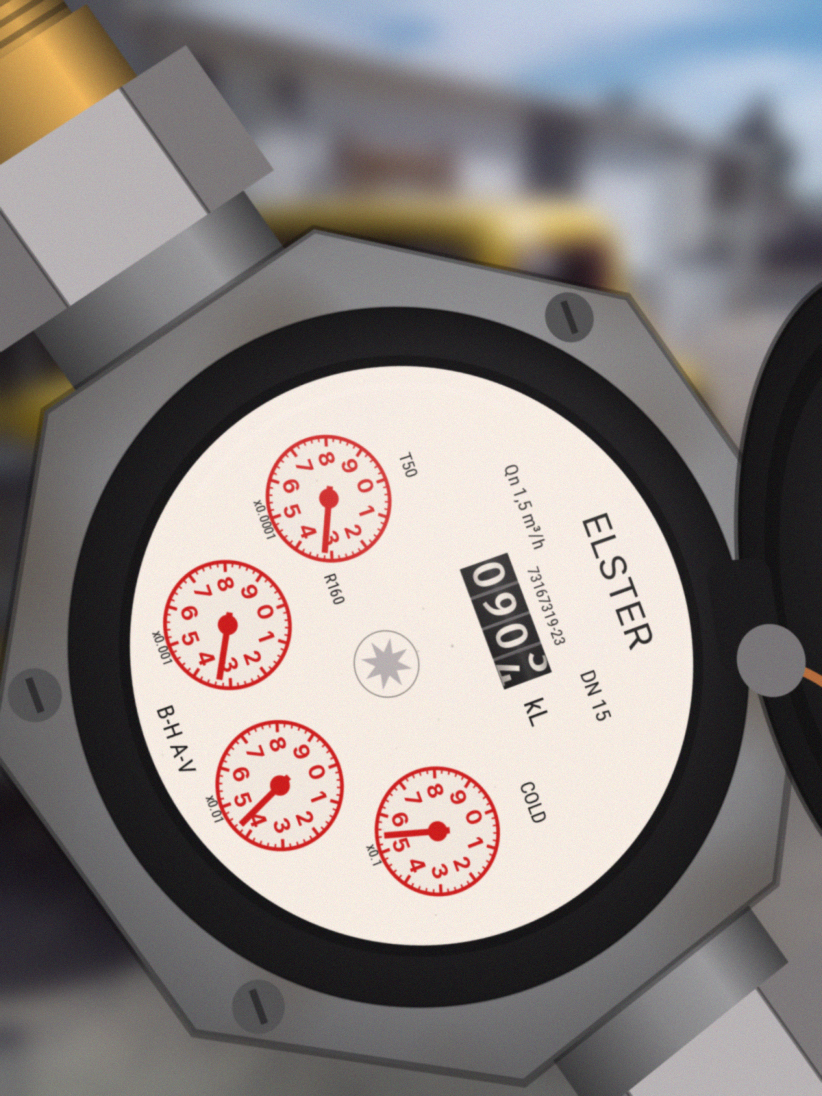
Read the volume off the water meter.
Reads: 903.5433 kL
